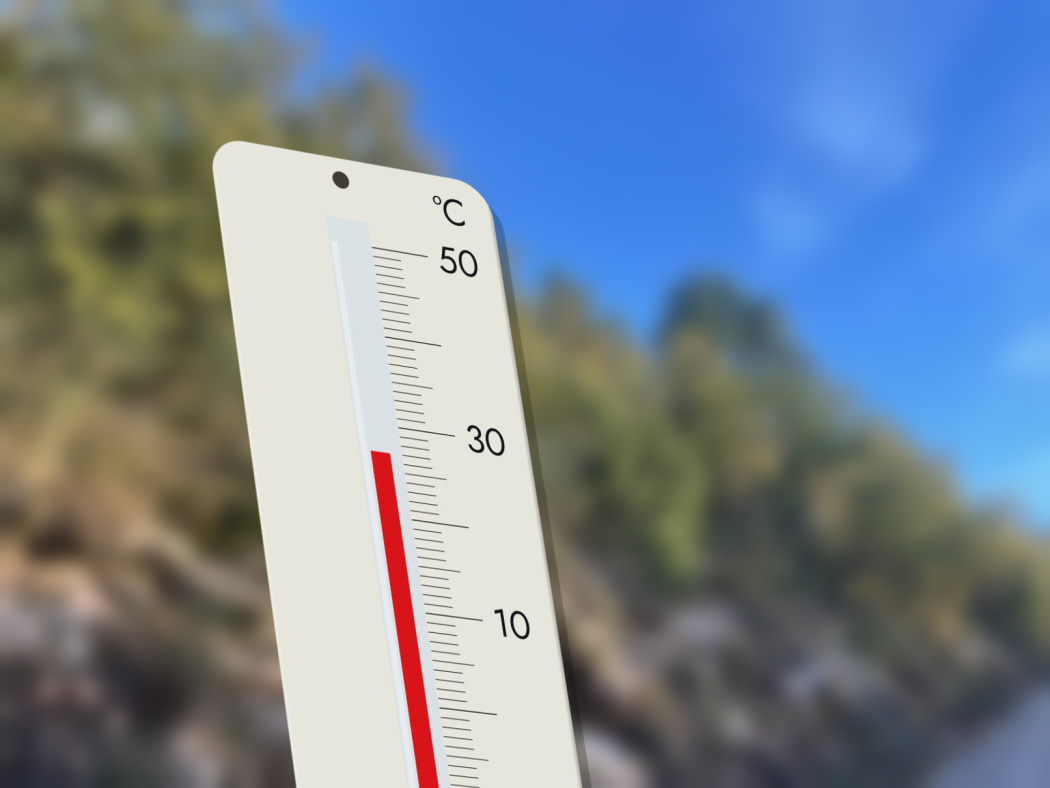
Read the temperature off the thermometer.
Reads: 27 °C
